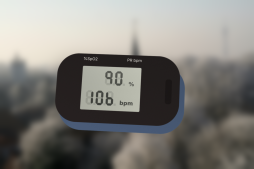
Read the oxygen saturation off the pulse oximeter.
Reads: 90 %
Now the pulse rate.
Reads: 106 bpm
